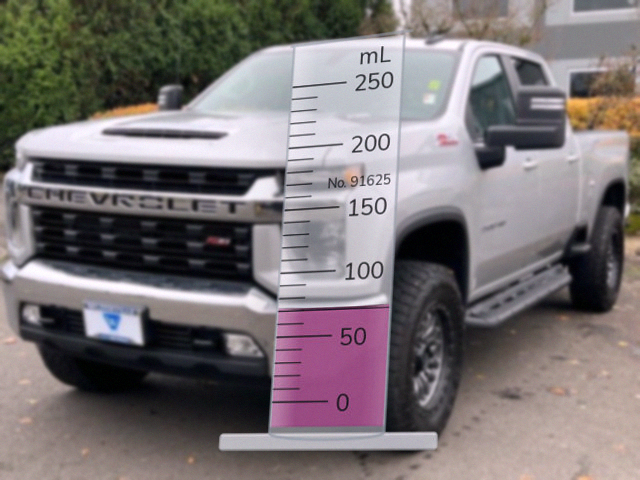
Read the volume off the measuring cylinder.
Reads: 70 mL
